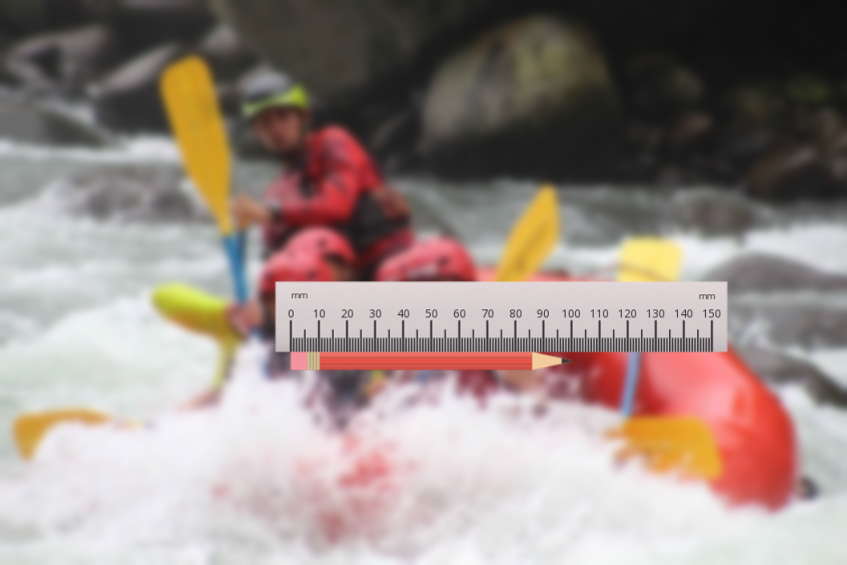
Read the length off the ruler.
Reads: 100 mm
